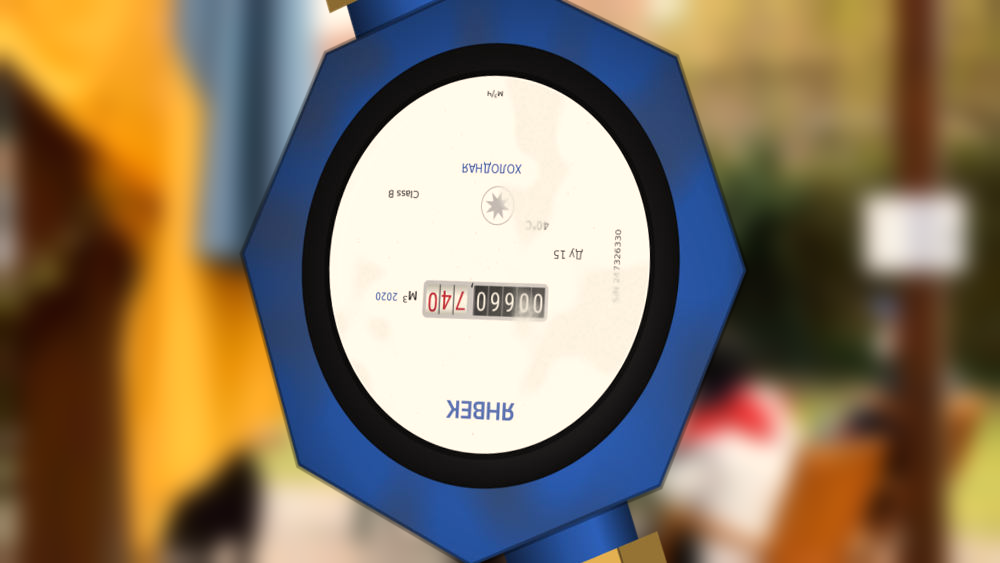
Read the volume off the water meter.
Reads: 660.740 m³
